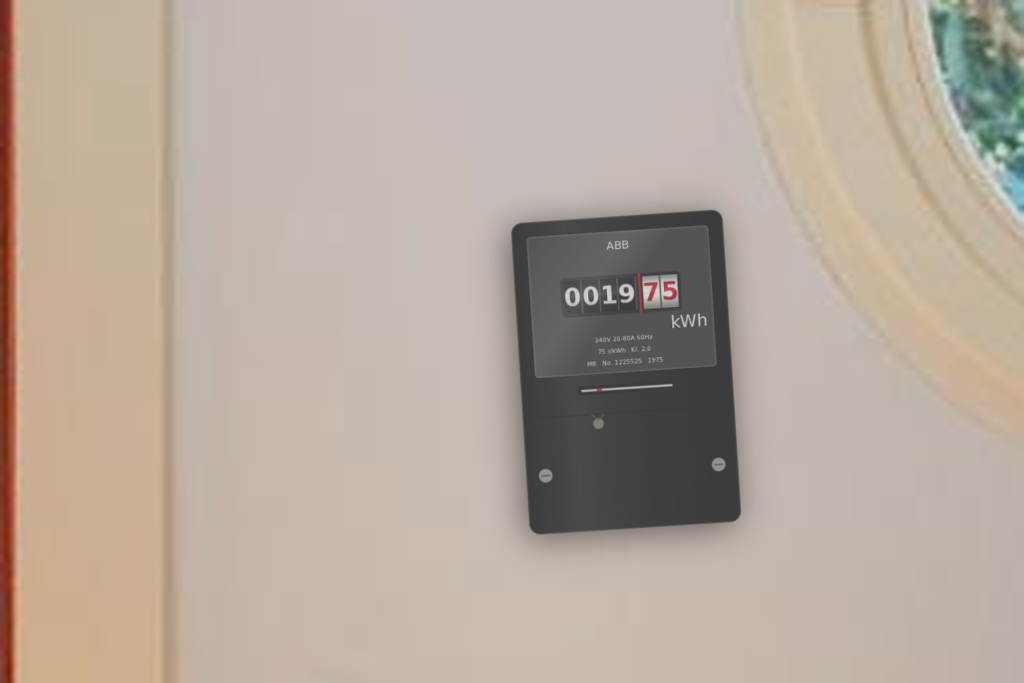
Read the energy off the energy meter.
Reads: 19.75 kWh
